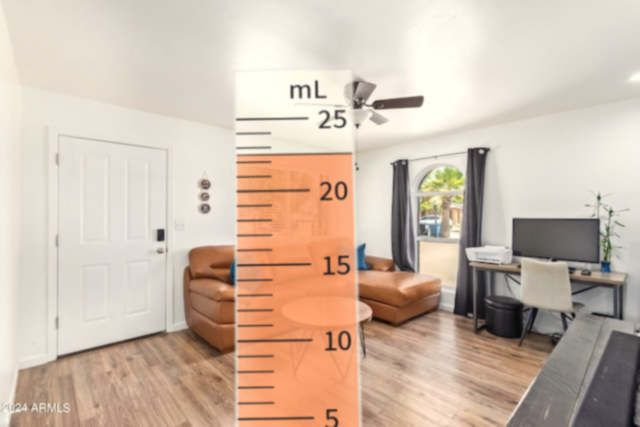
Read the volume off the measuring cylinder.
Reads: 22.5 mL
